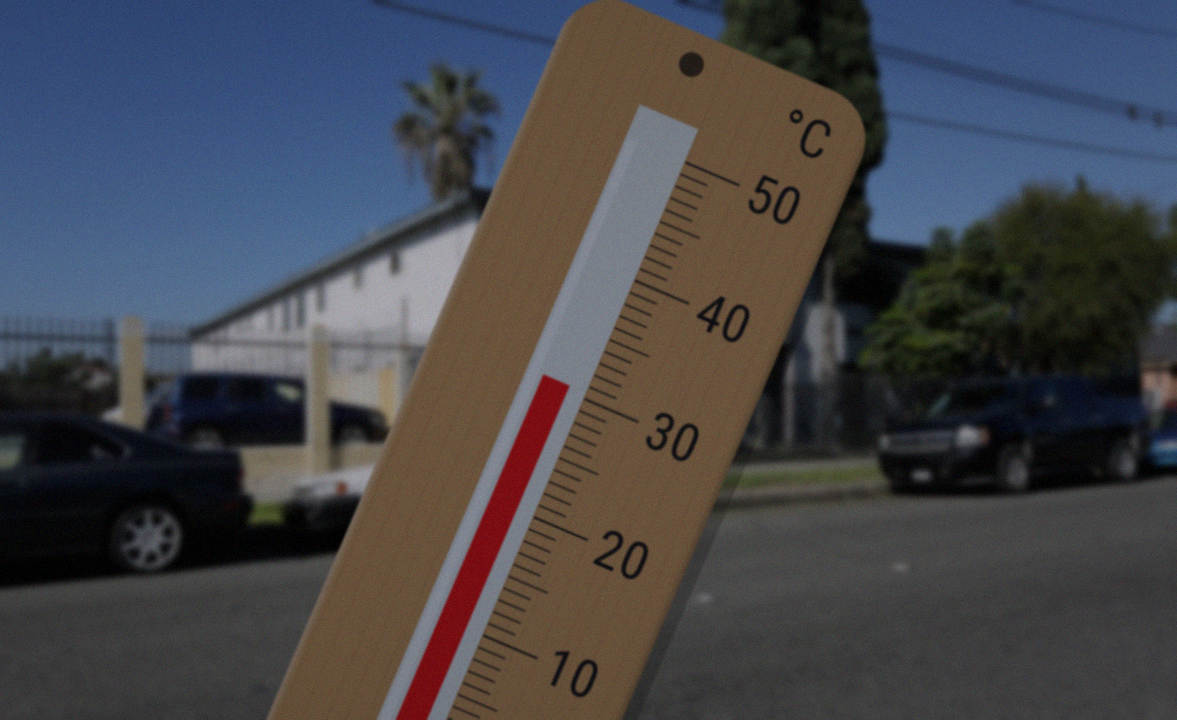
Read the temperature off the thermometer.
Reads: 30.5 °C
